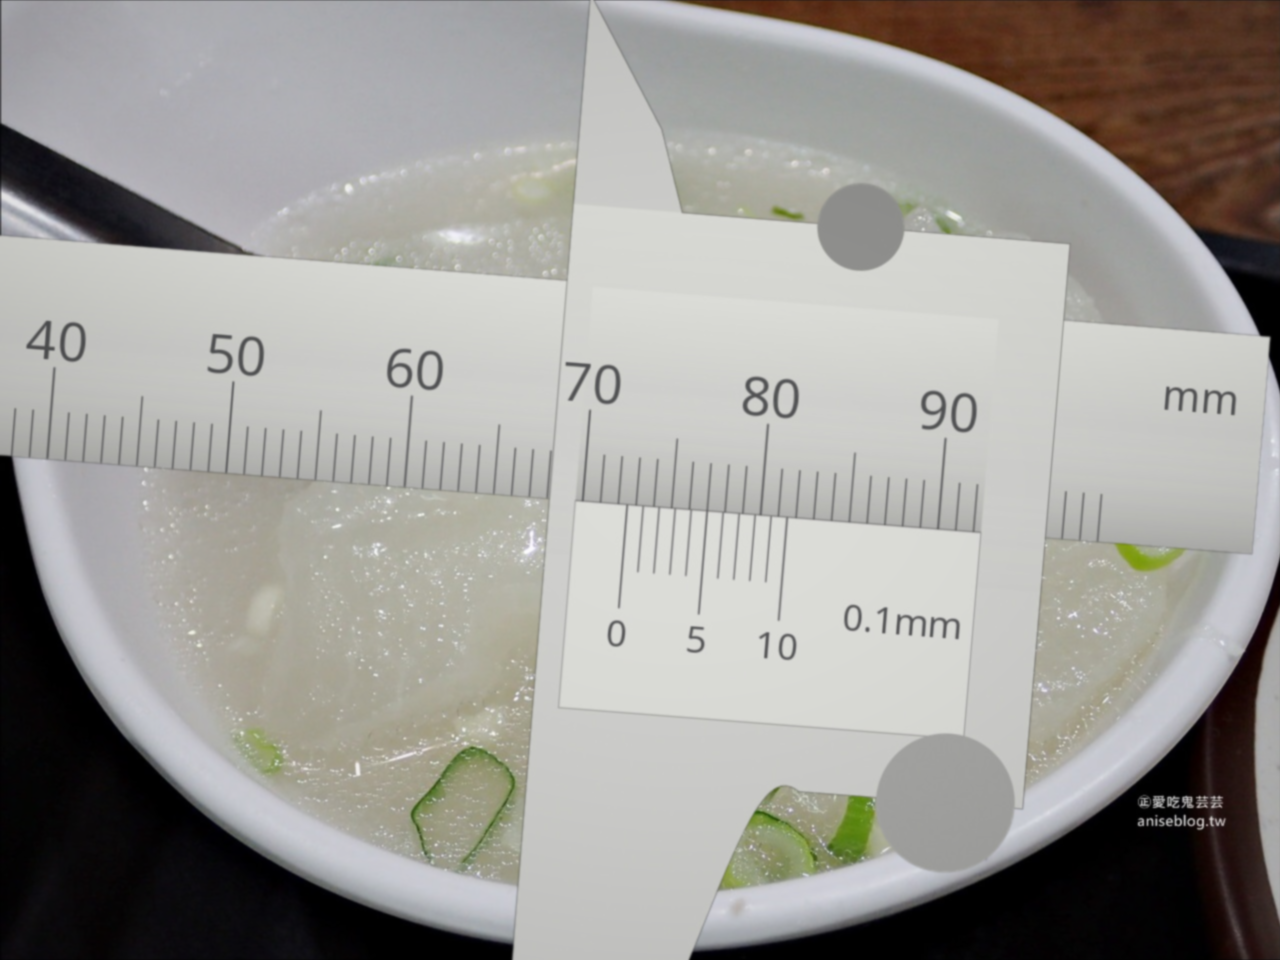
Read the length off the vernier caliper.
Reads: 72.5 mm
